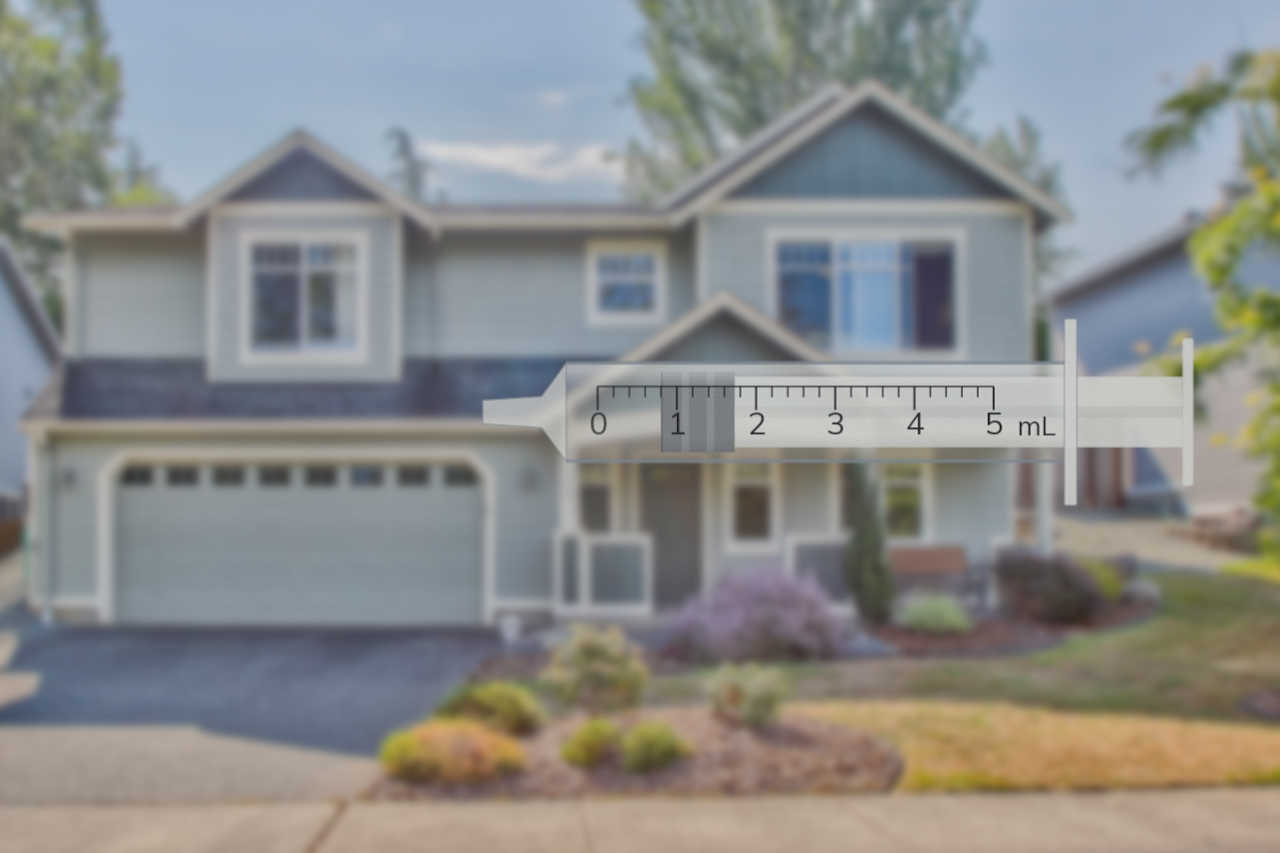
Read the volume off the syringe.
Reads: 0.8 mL
